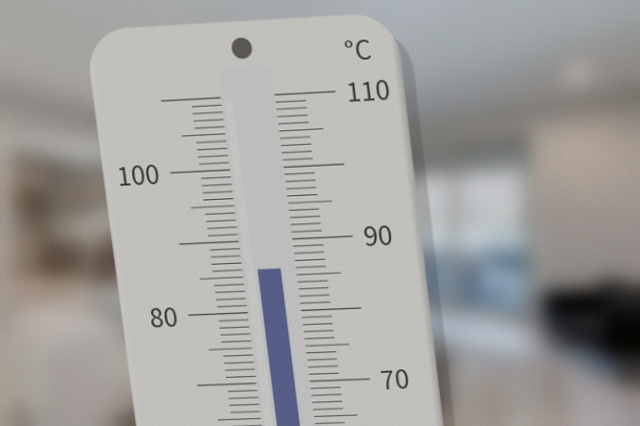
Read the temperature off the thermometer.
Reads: 86 °C
